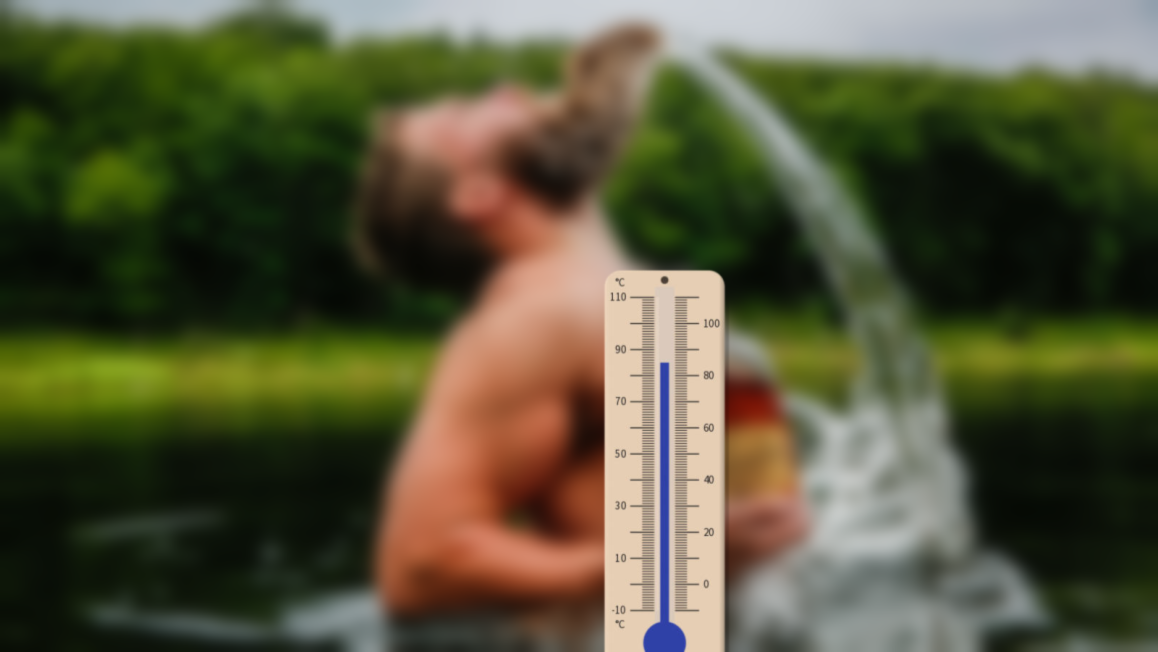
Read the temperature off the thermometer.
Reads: 85 °C
